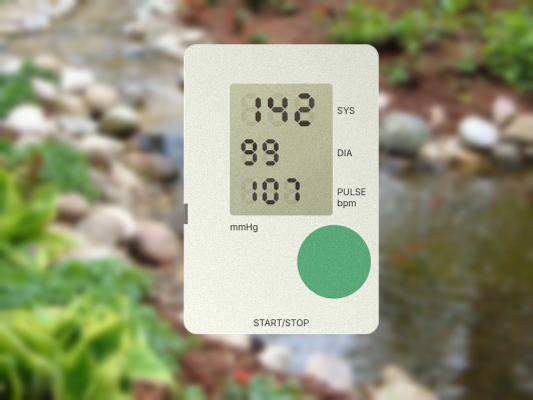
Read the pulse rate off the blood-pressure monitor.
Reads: 107 bpm
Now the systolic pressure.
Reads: 142 mmHg
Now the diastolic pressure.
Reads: 99 mmHg
